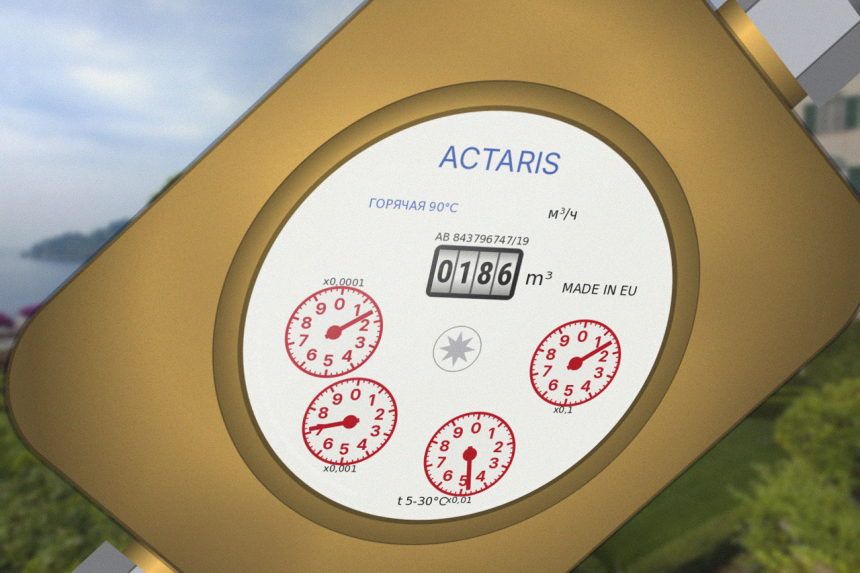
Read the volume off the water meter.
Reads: 186.1471 m³
